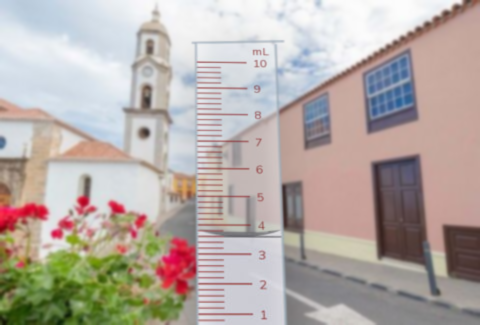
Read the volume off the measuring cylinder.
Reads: 3.6 mL
